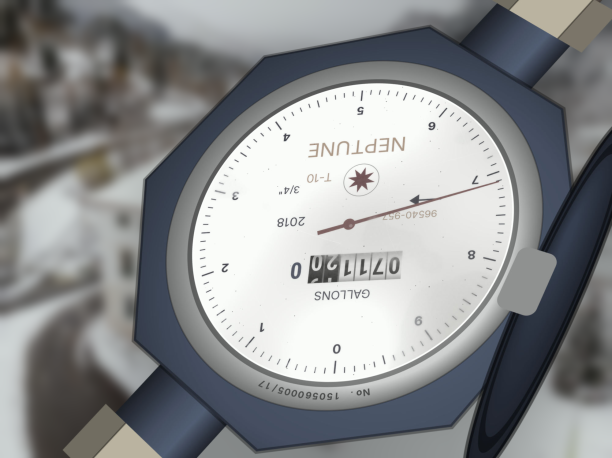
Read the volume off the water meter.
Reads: 711197.1 gal
